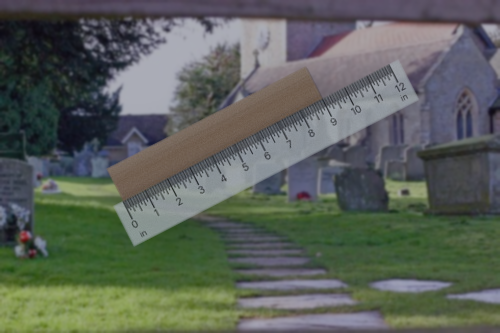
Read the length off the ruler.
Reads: 9 in
